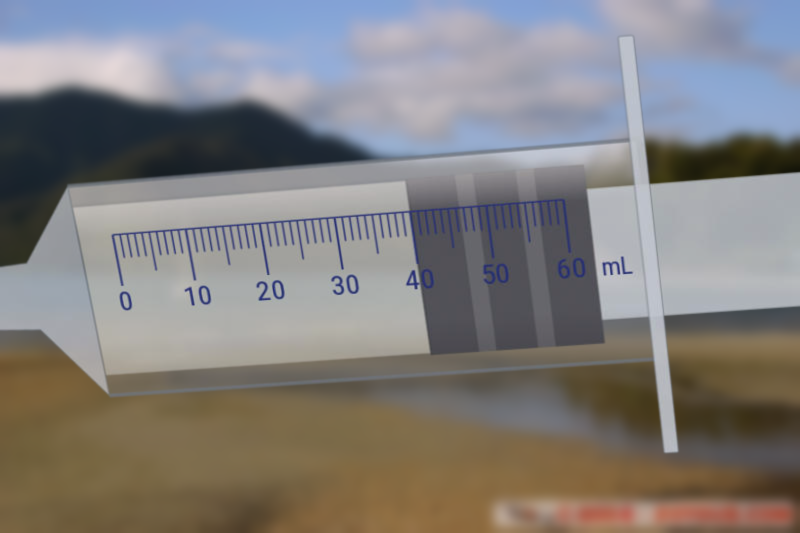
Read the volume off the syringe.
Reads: 40 mL
